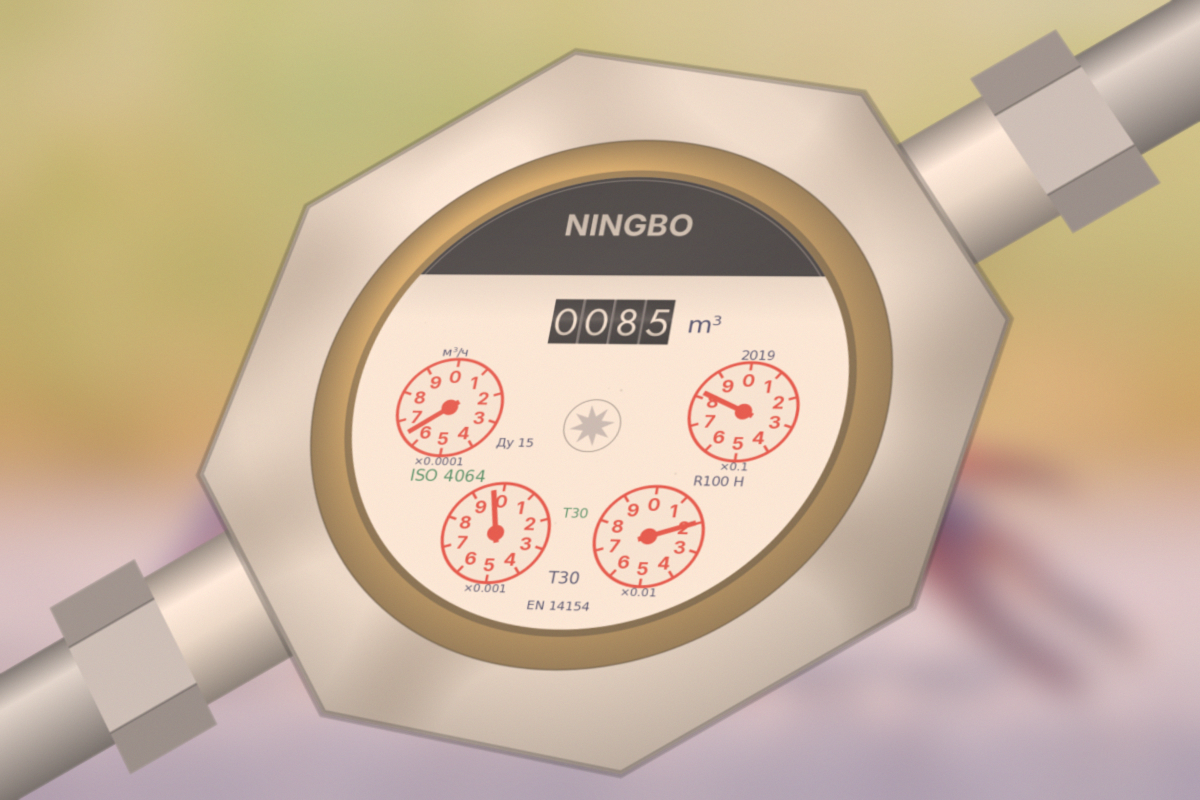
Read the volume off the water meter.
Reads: 85.8196 m³
